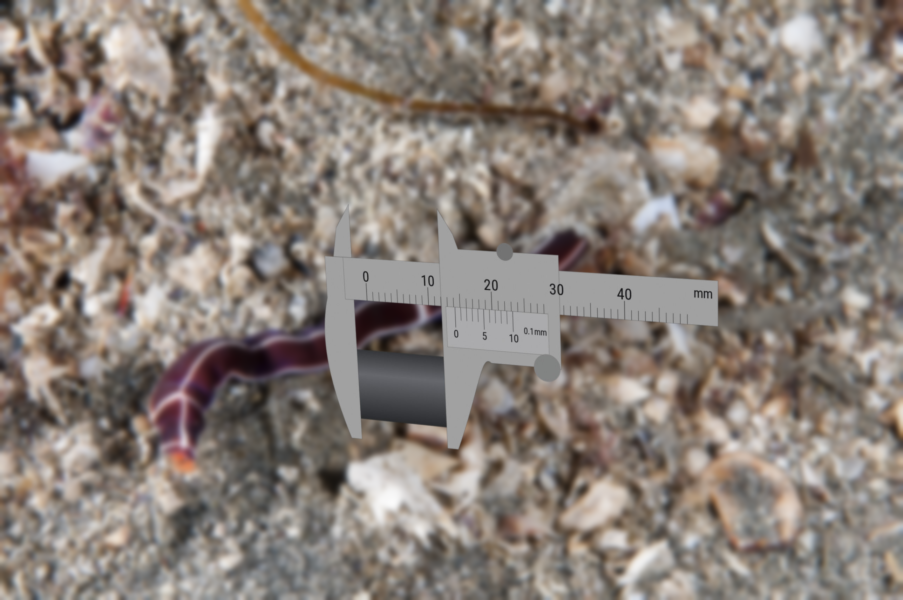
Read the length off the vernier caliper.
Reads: 14.2 mm
